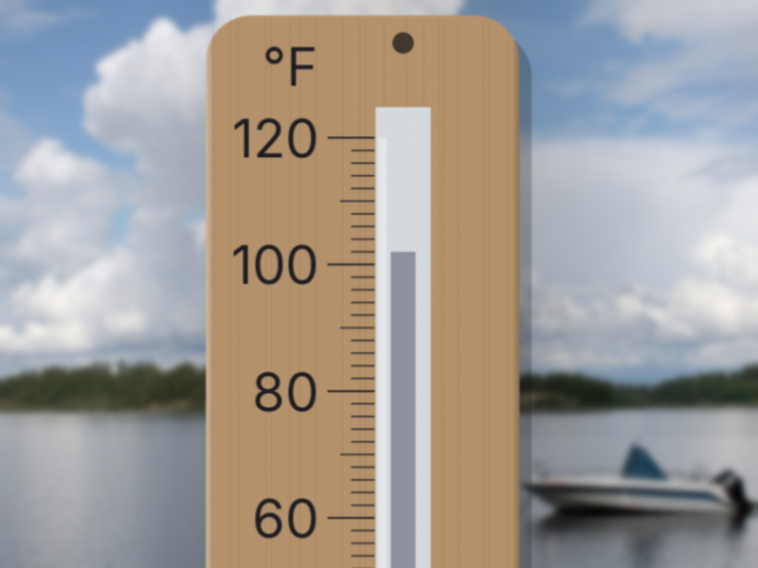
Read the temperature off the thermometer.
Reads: 102 °F
